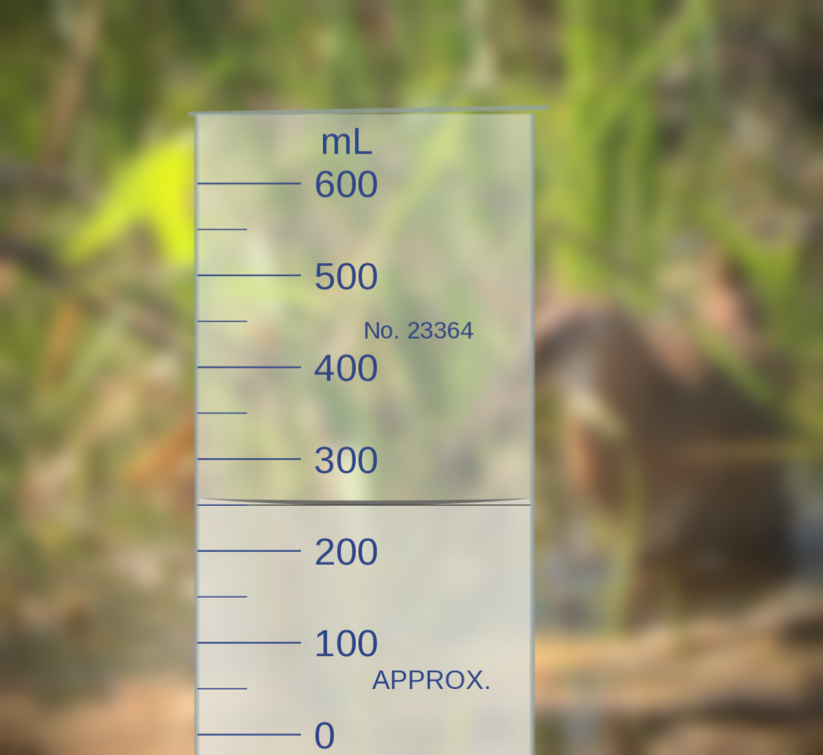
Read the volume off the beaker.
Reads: 250 mL
